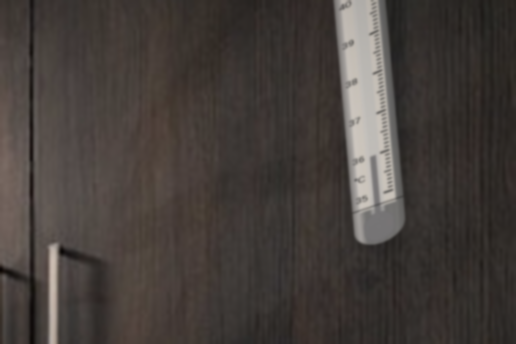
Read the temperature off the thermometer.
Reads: 36 °C
